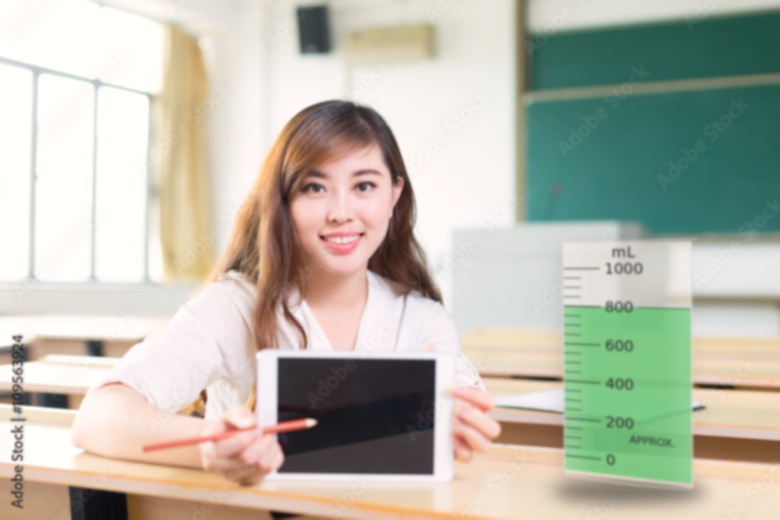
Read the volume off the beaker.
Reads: 800 mL
